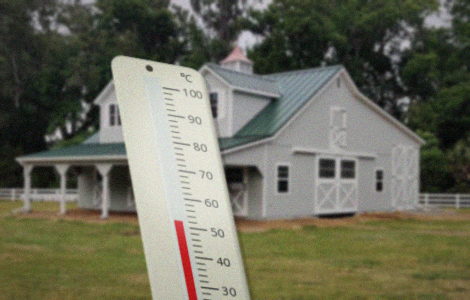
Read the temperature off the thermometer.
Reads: 52 °C
